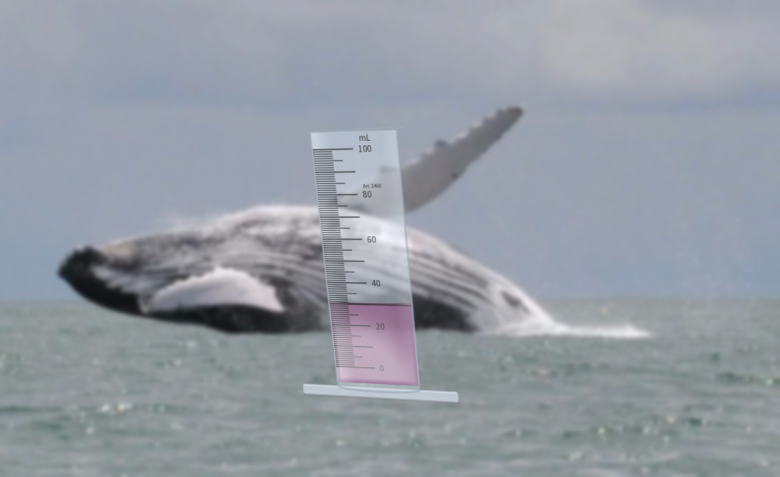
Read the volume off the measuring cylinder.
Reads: 30 mL
